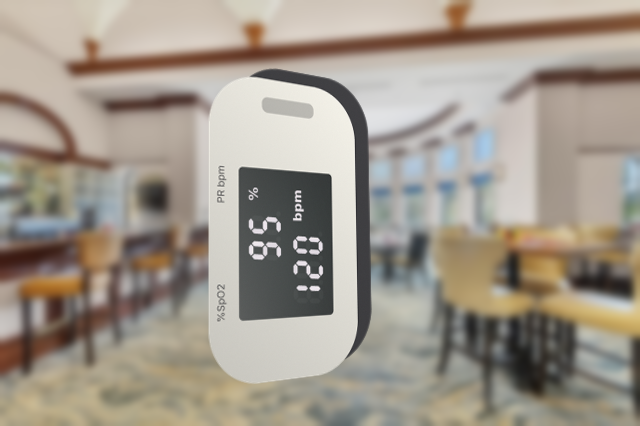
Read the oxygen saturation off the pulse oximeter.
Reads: 95 %
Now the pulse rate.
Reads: 120 bpm
